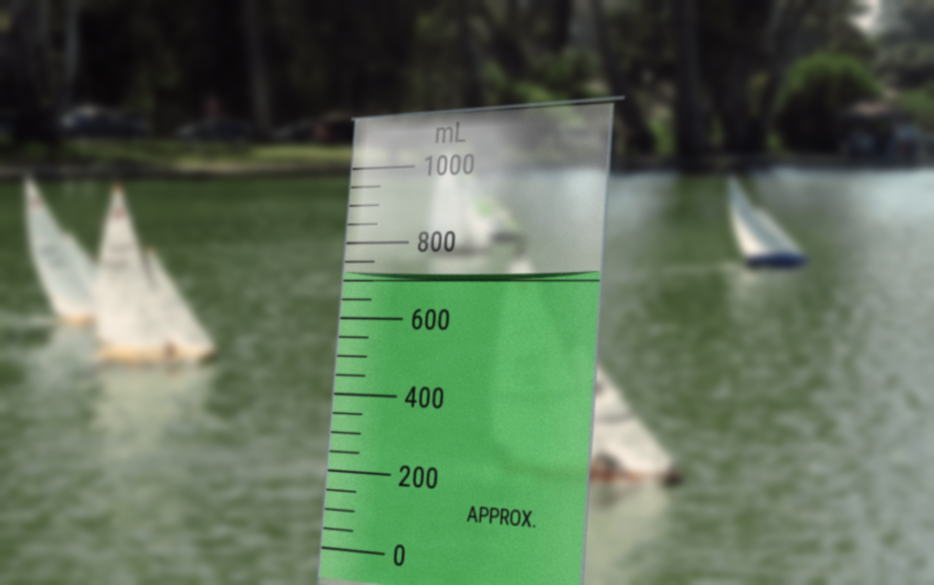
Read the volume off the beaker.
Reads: 700 mL
